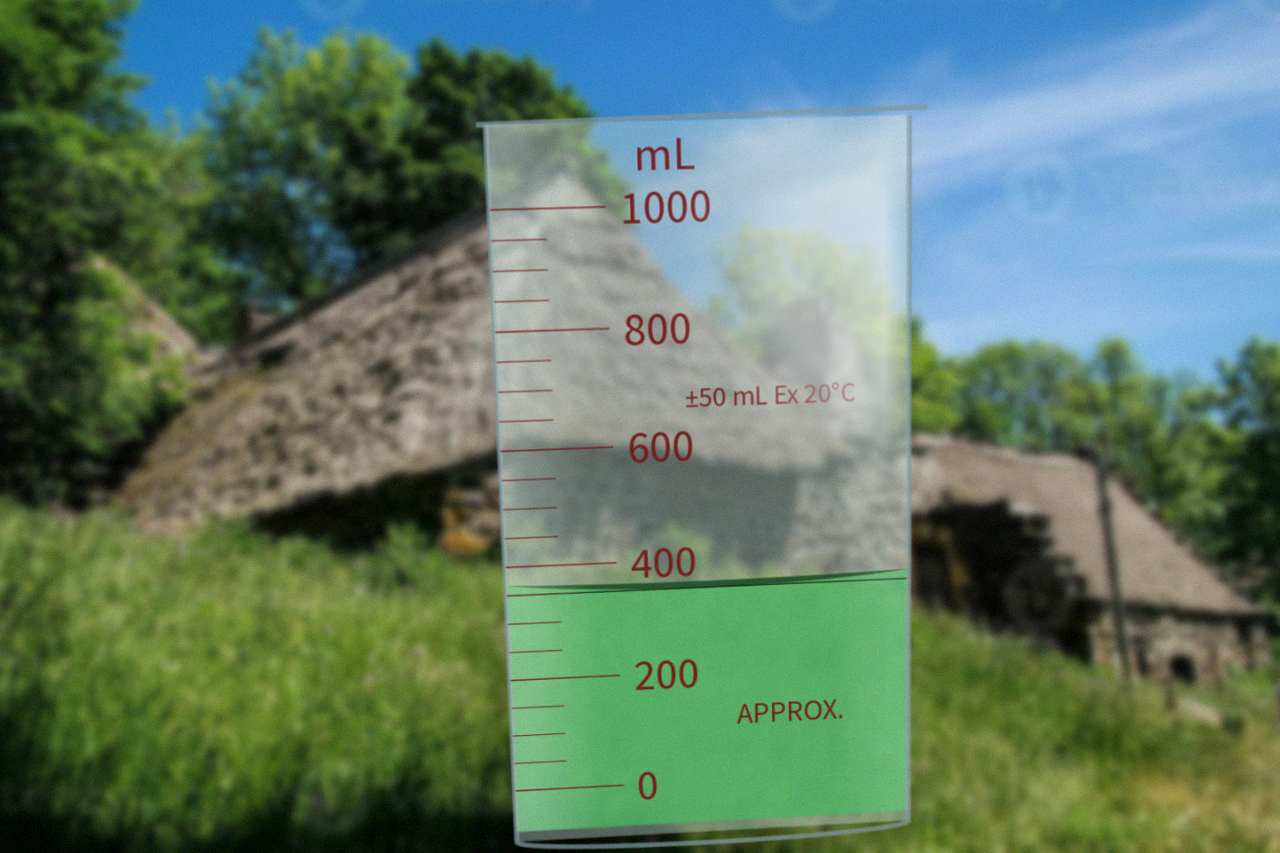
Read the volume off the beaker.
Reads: 350 mL
